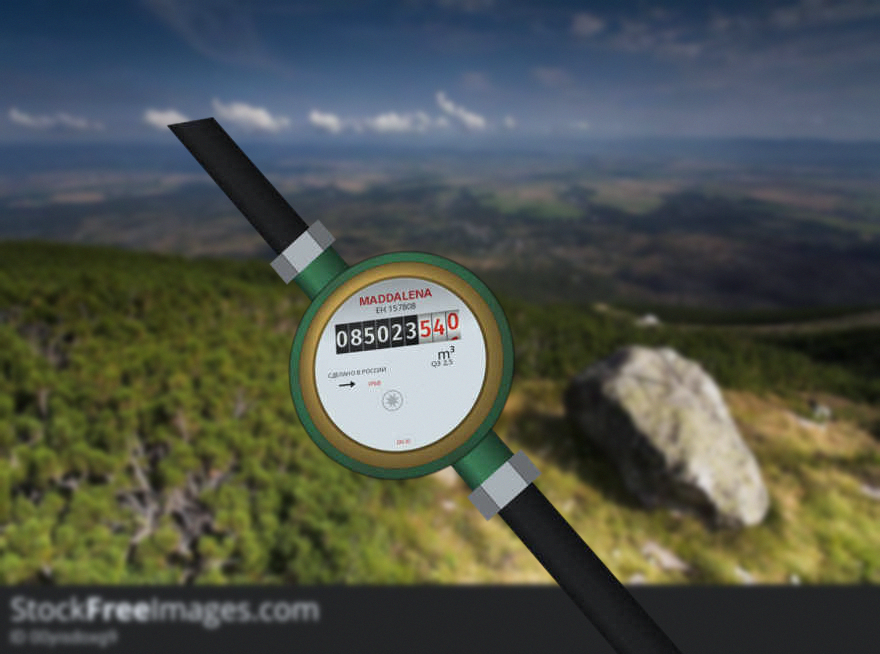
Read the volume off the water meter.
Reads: 85023.540 m³
